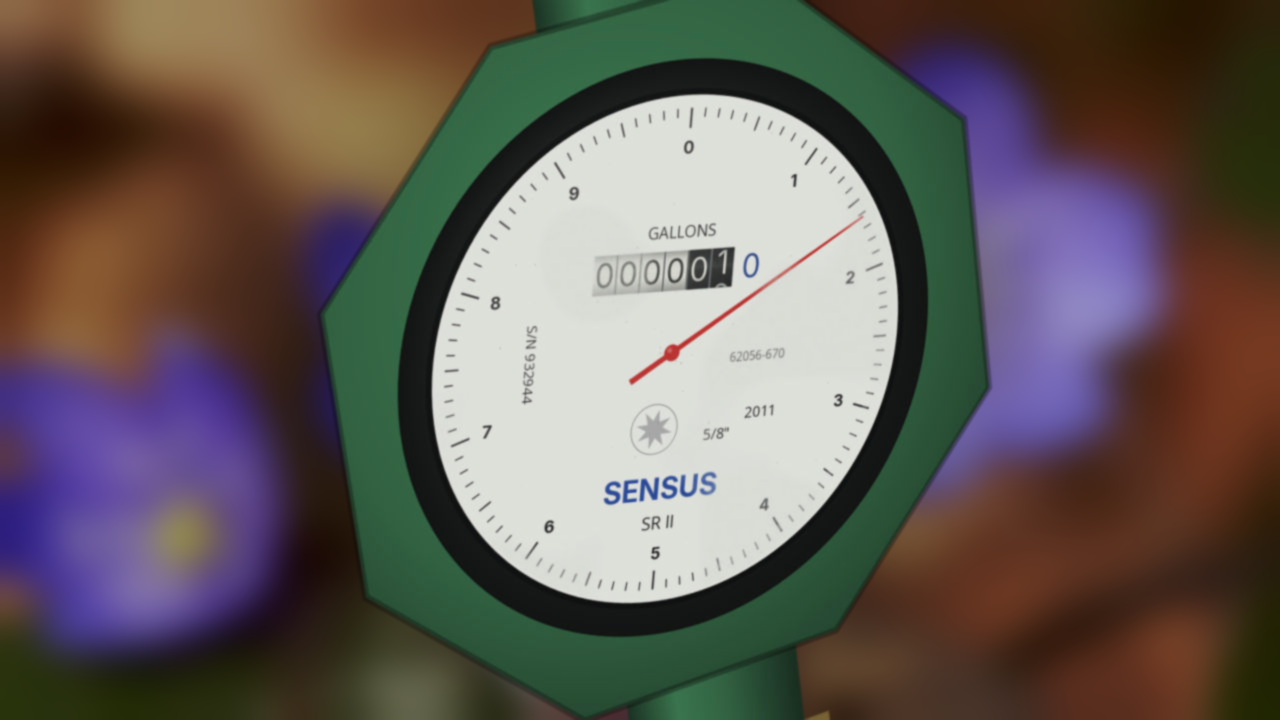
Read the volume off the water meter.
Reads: 11.6 gal
